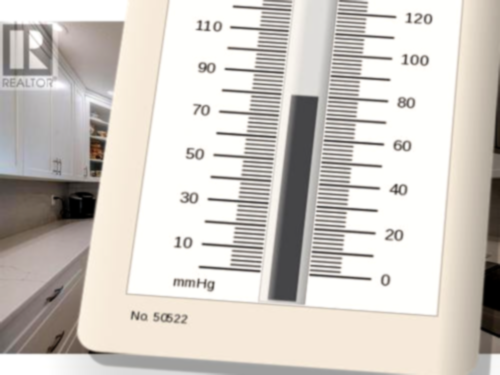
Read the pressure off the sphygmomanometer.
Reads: 80 mmHg
